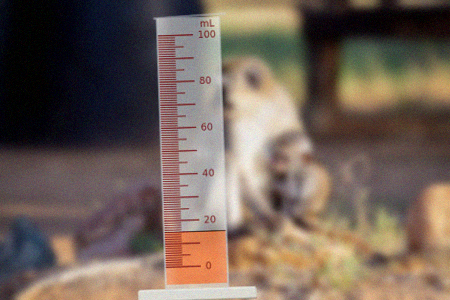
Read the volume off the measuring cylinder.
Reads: 15 mL
